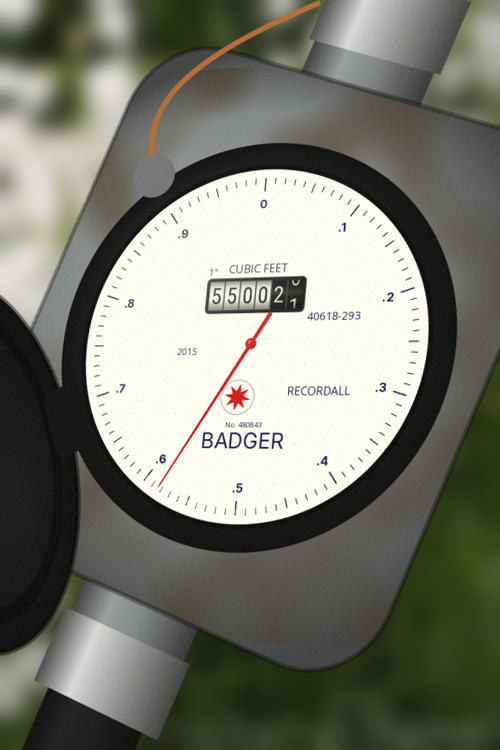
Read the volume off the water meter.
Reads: 550020.58 ft³
